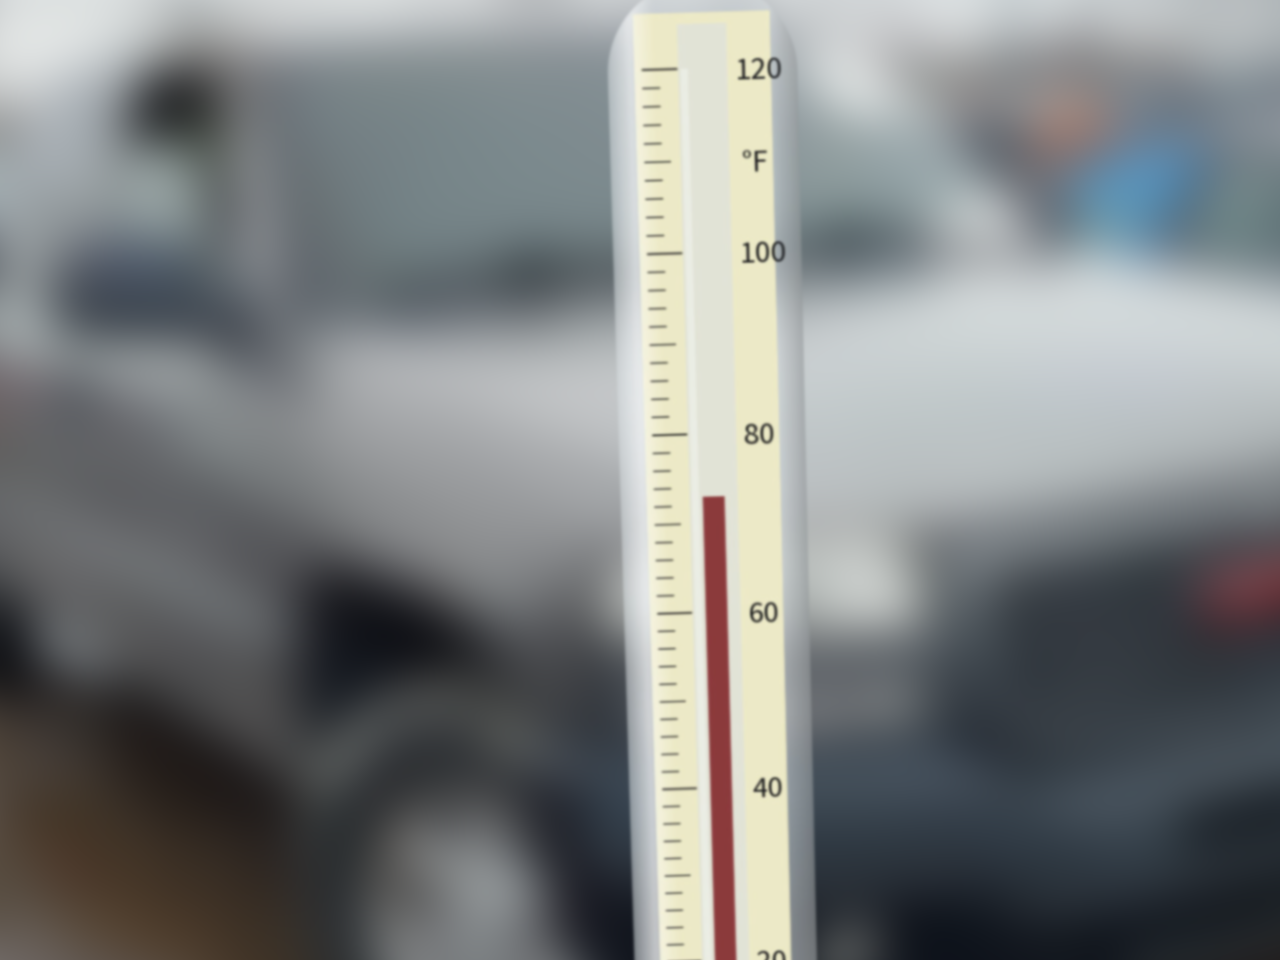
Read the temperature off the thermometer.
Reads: 73 °F
